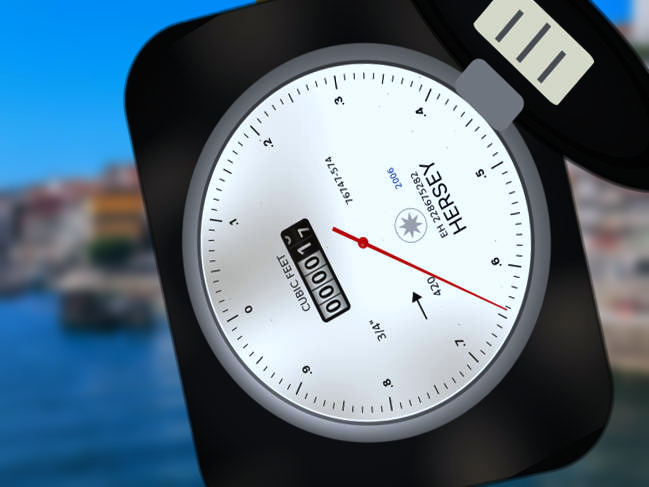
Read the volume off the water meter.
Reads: 16.64 ft³
